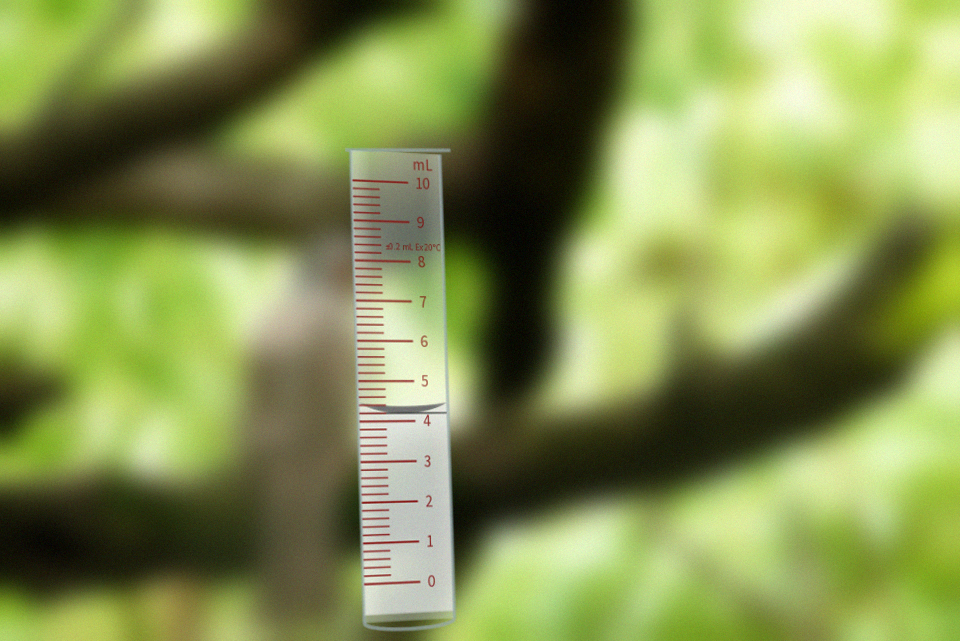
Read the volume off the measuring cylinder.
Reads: 4.2 mL
